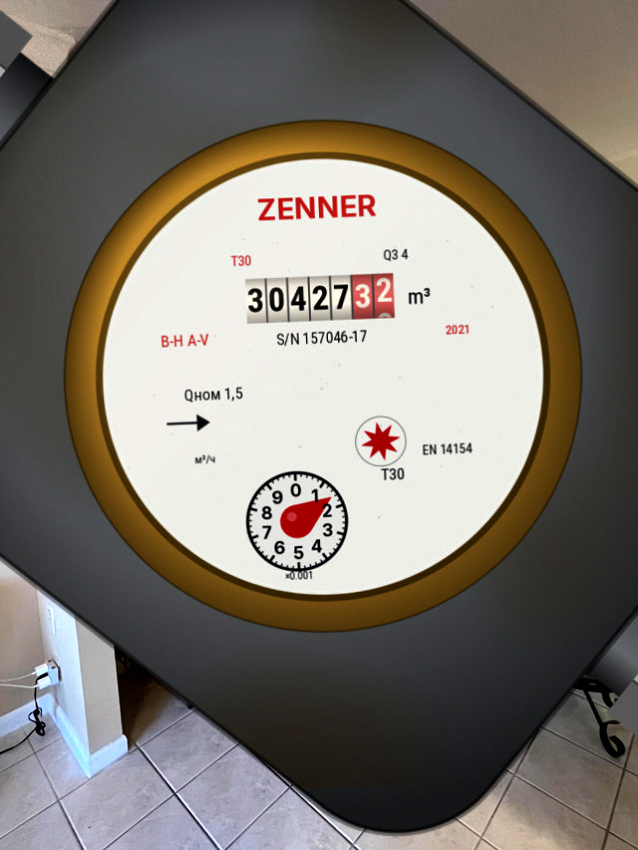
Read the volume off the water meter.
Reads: 30427.321 m³
